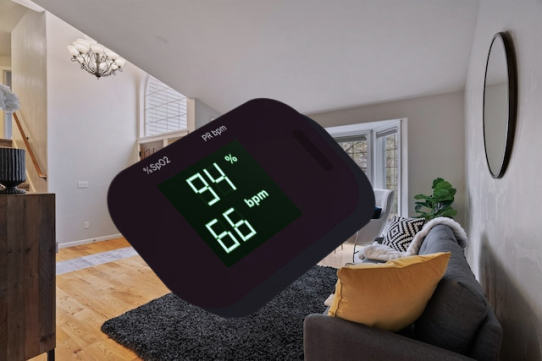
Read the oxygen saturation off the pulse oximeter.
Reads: 94 %
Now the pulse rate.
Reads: 66 bpm
